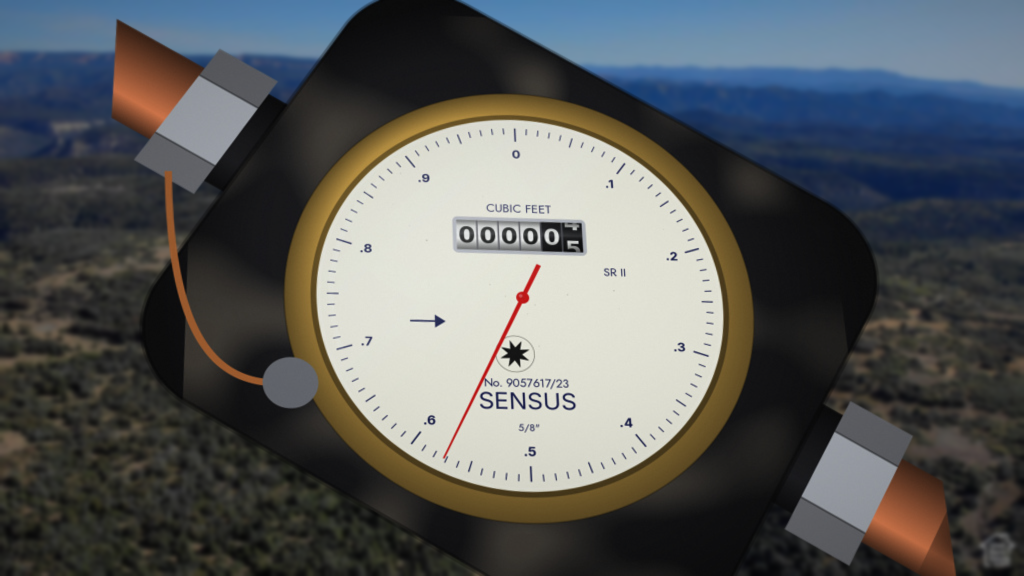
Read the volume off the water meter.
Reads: 4.57 ft³
